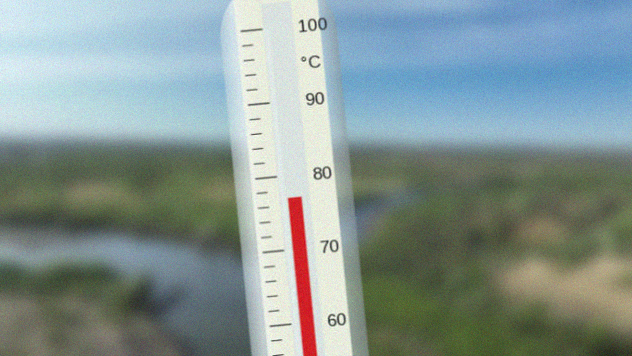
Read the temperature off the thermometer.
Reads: 77 °C
